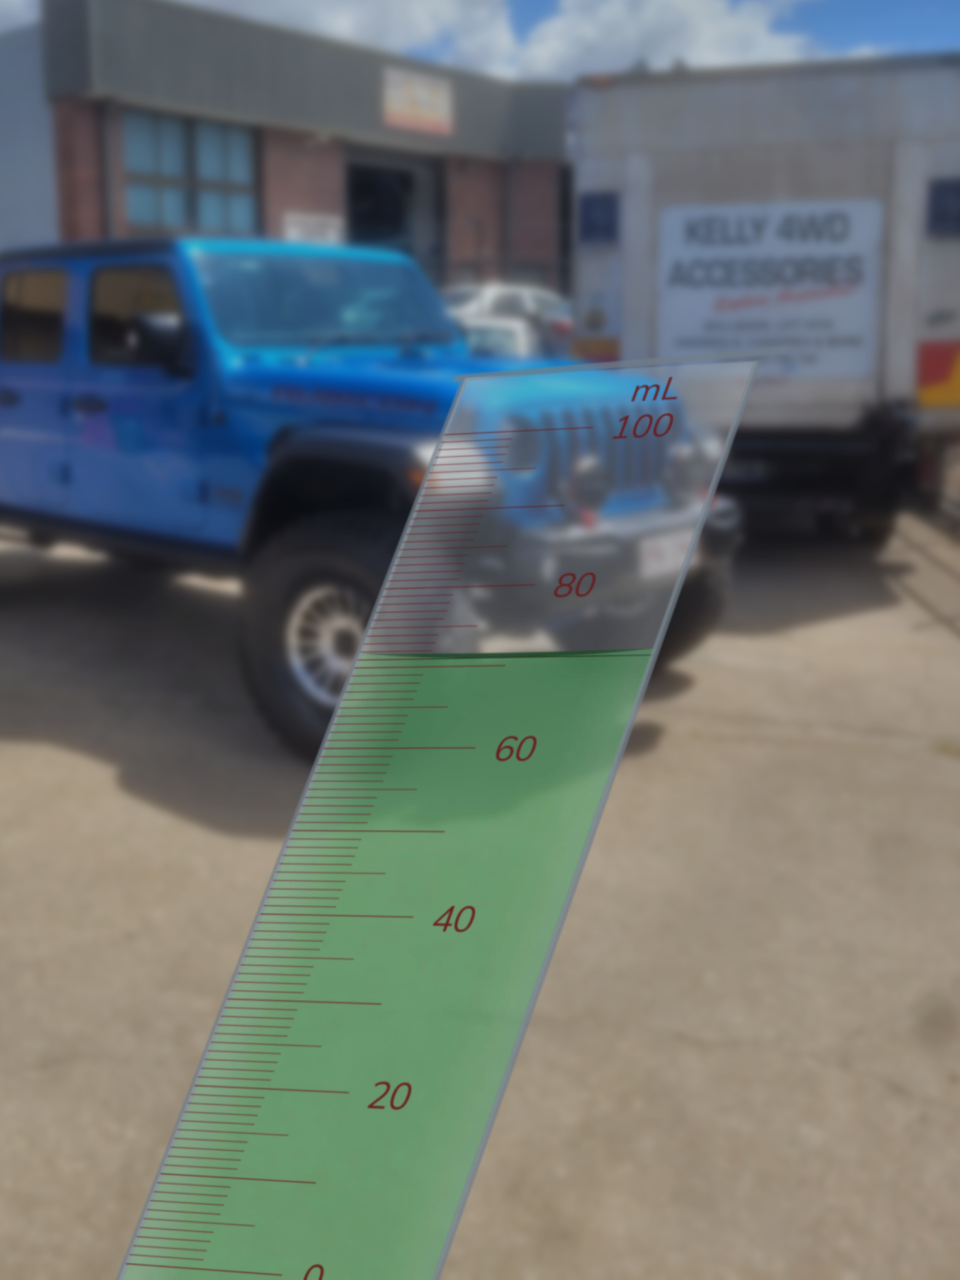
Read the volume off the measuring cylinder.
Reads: 71 mL
